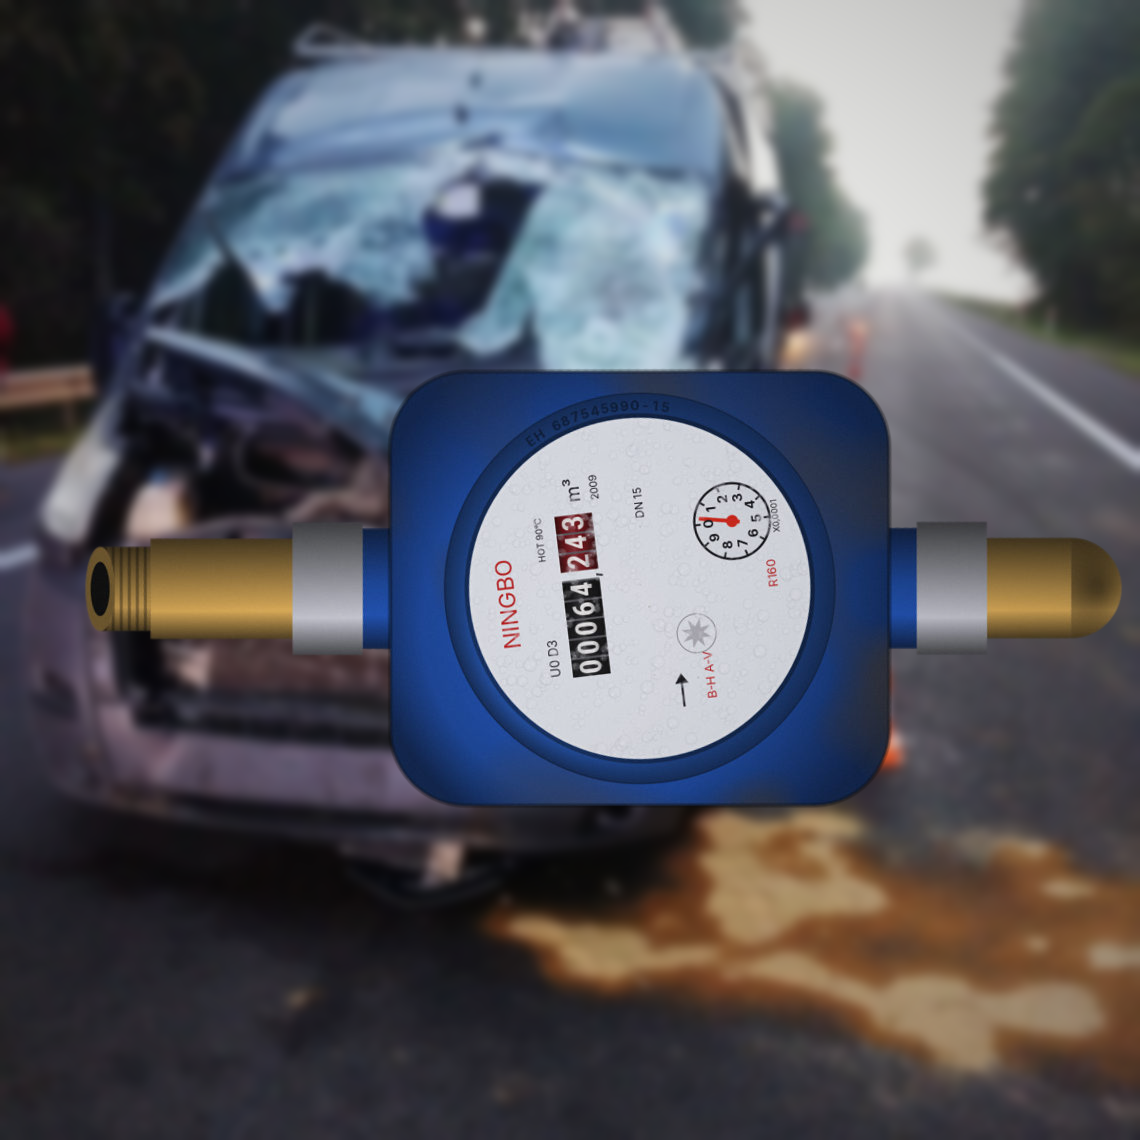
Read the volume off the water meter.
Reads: 64.2430 m³
